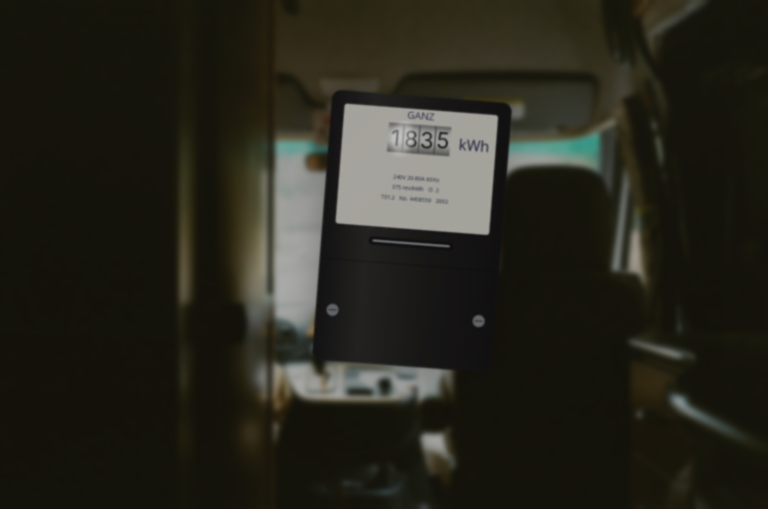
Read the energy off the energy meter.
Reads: 1835 kWh
